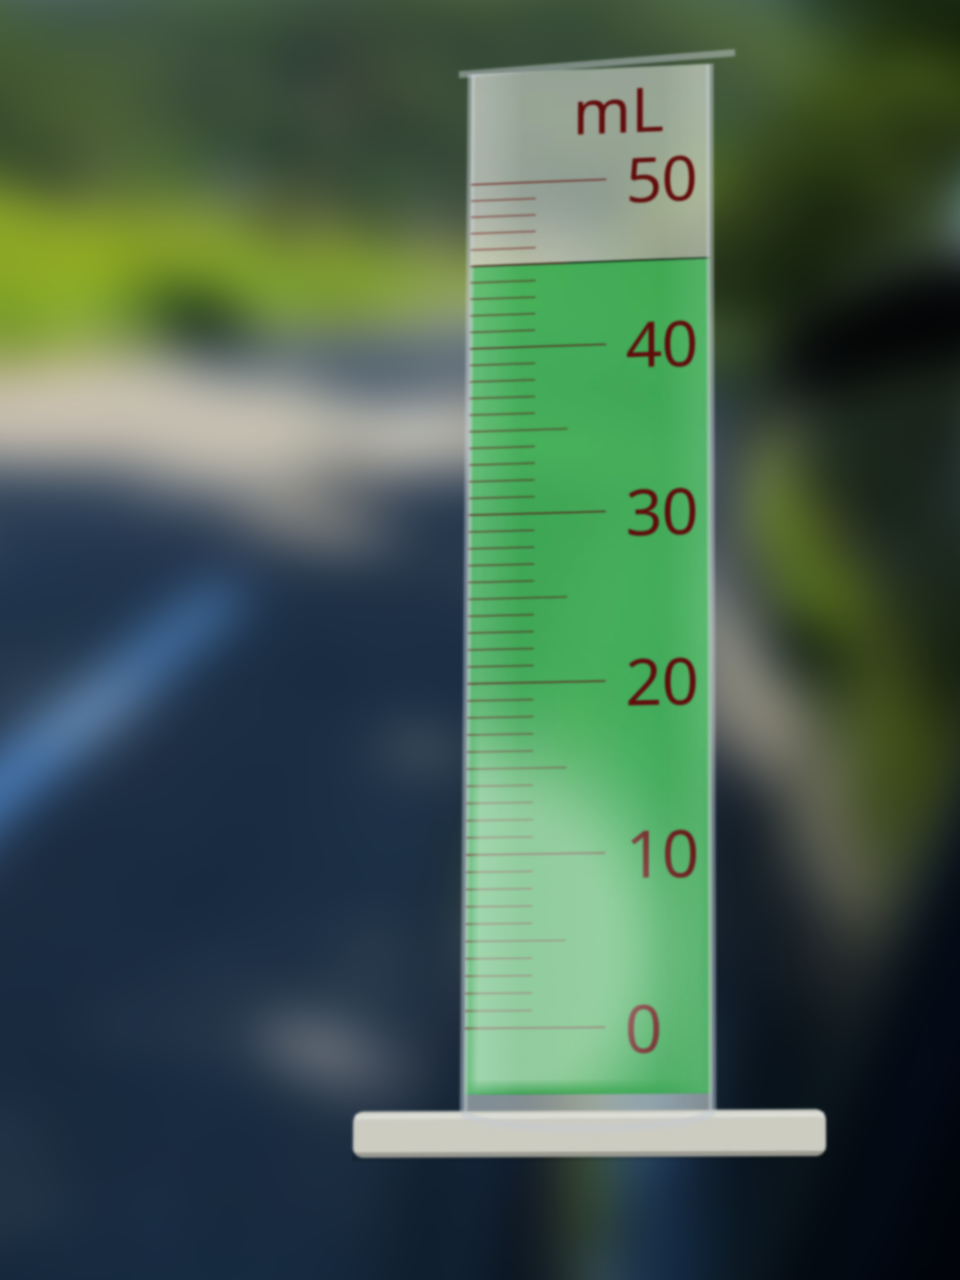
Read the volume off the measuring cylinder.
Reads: 45 mL
